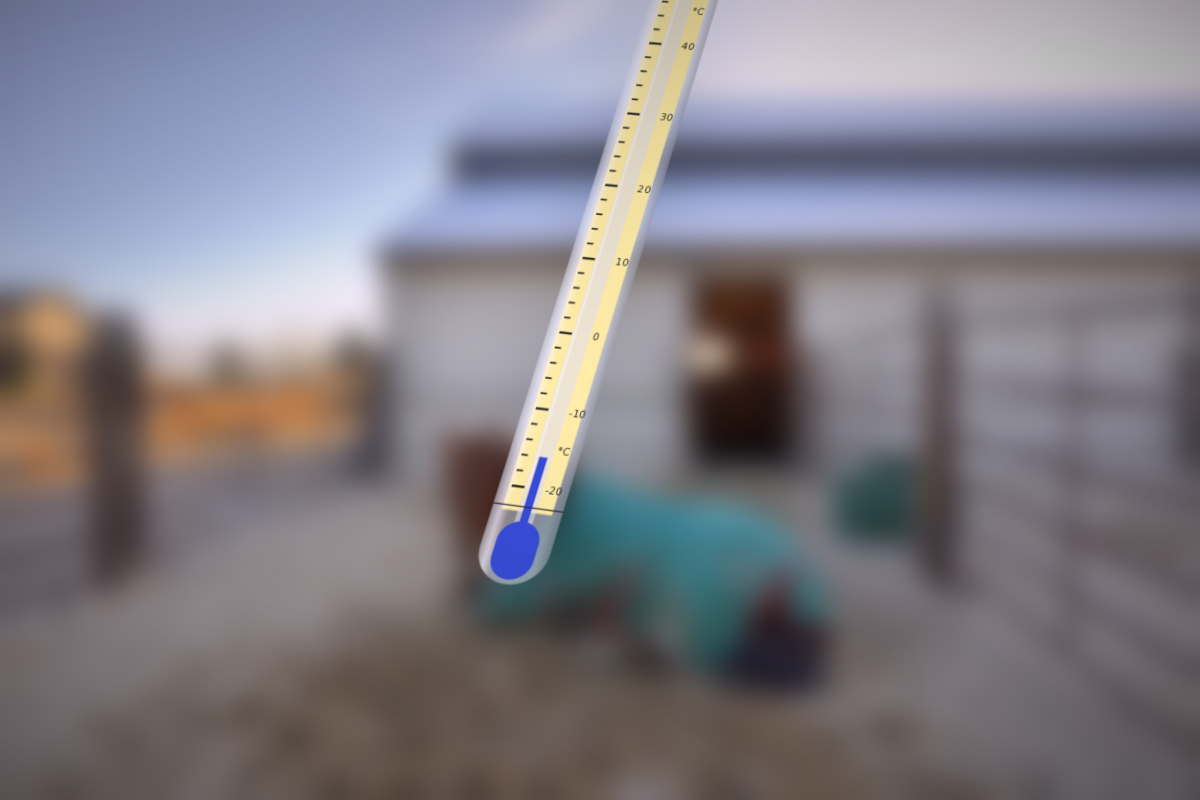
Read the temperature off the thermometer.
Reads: -16 °C
